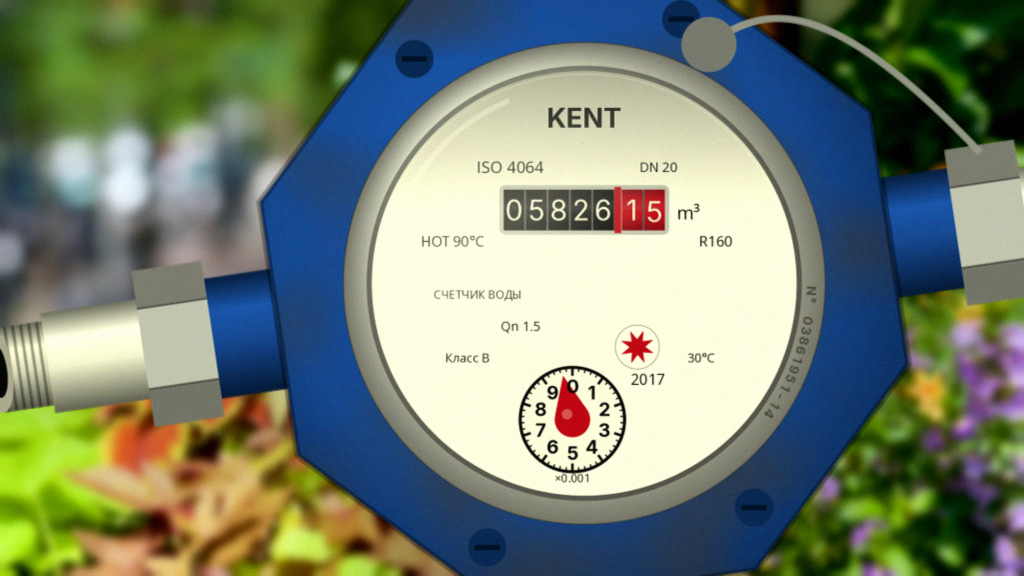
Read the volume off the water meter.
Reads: 5826.149 m³
